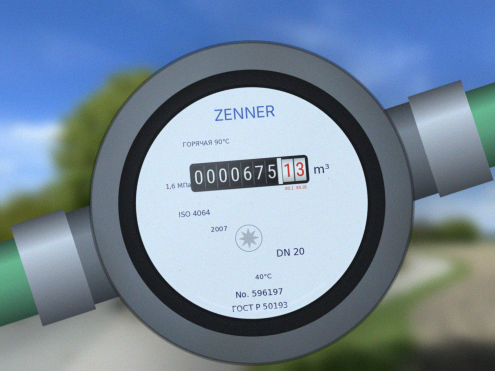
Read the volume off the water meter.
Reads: 675.13 m³
